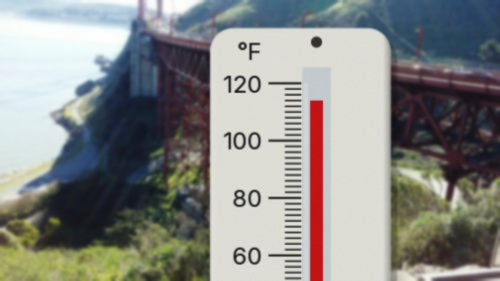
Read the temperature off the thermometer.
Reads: 114 °F
